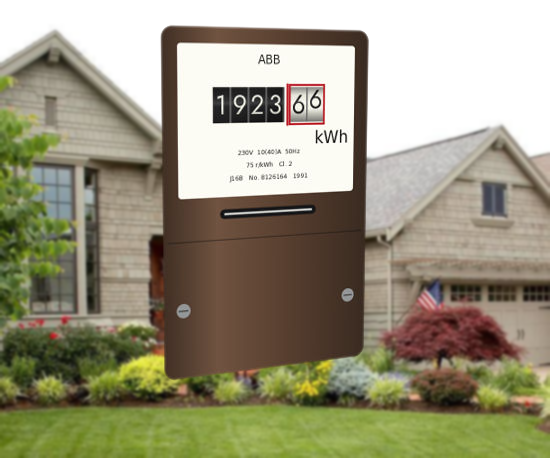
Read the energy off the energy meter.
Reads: 1923.66 kWh
